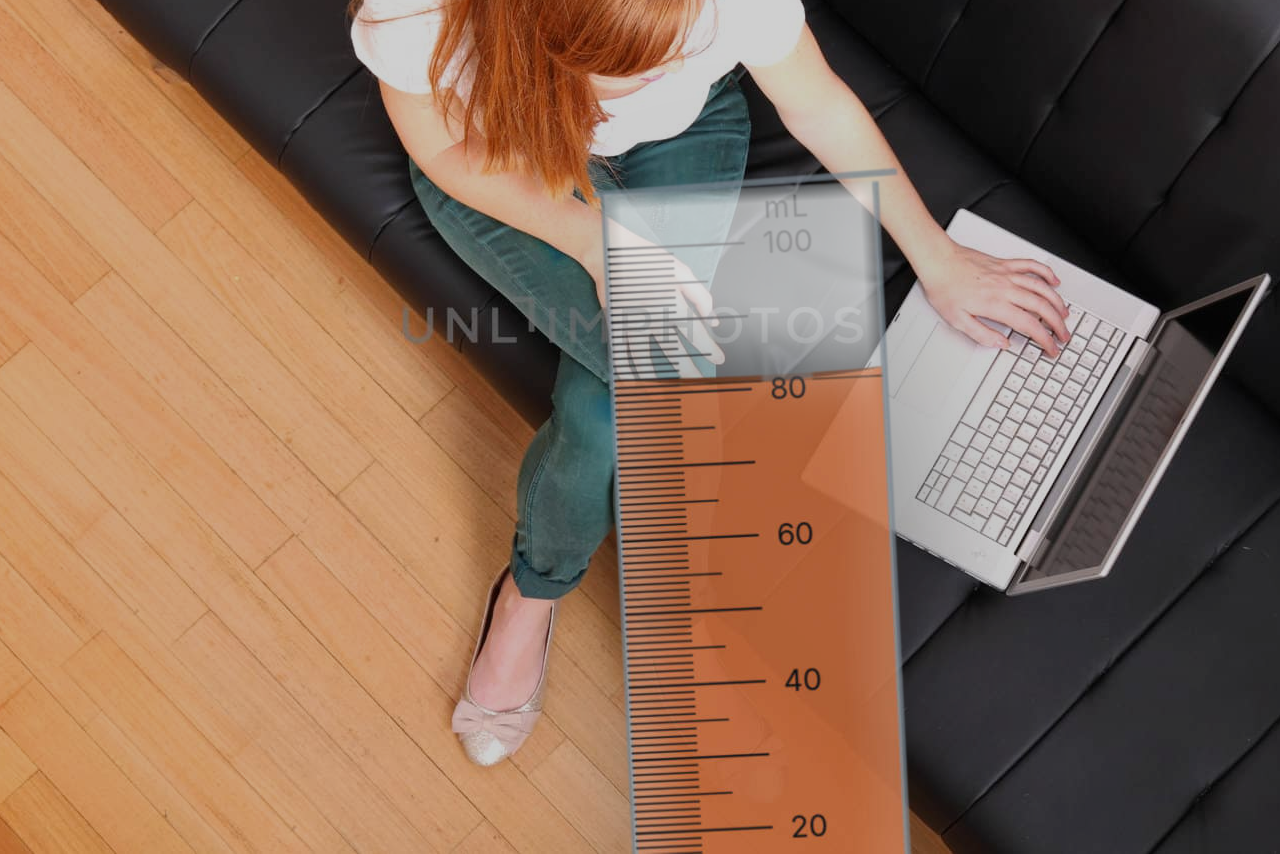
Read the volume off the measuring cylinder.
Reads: 81 mL
